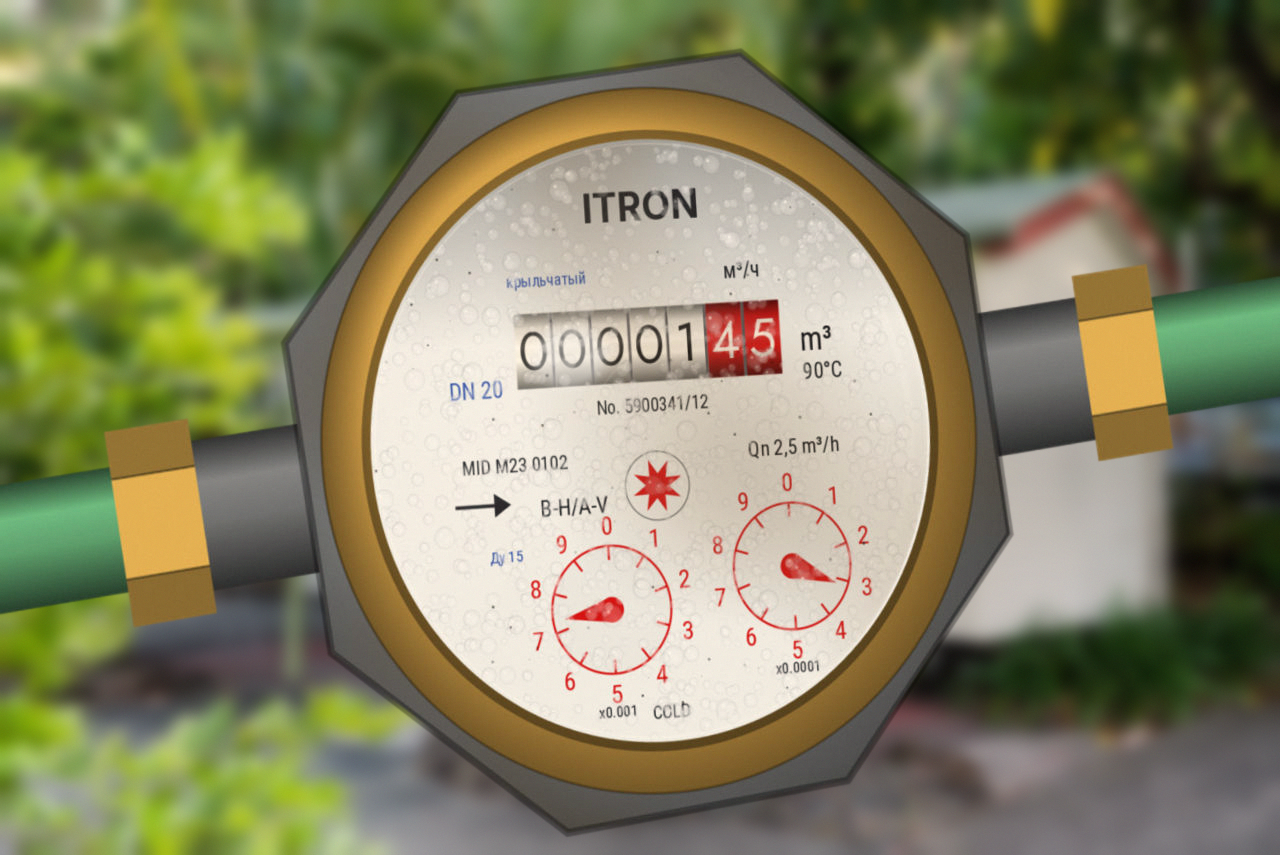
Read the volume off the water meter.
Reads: 1.4573 m³
